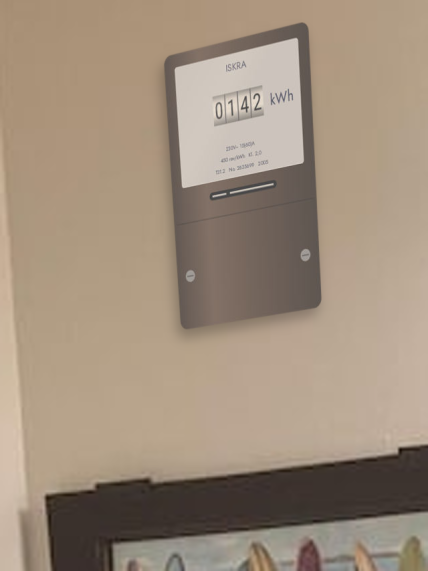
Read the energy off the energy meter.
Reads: 142 kWh
